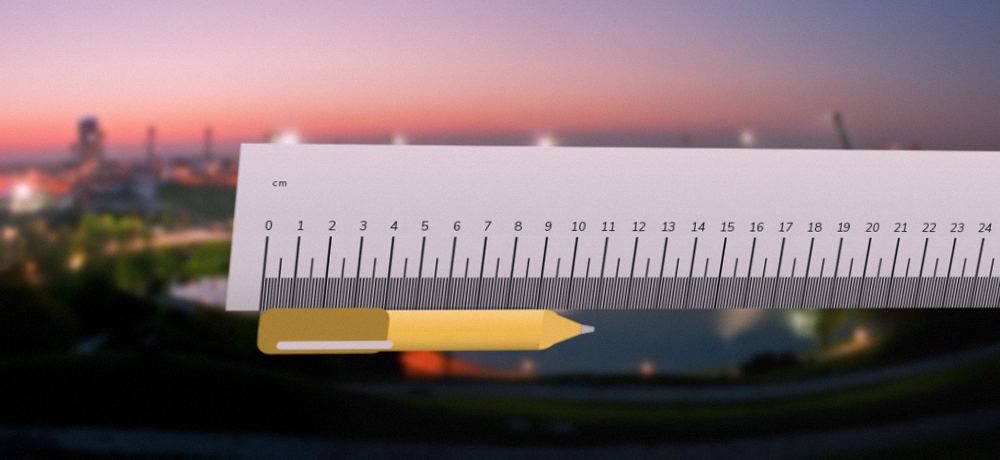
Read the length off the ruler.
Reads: 11 cm
